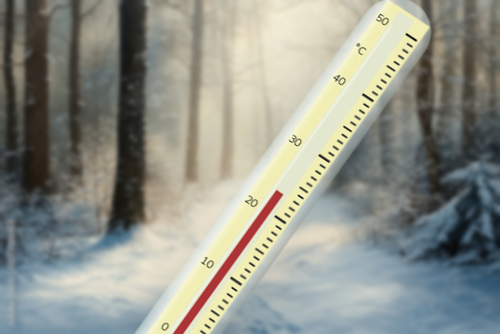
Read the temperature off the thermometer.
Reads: 23 °C
